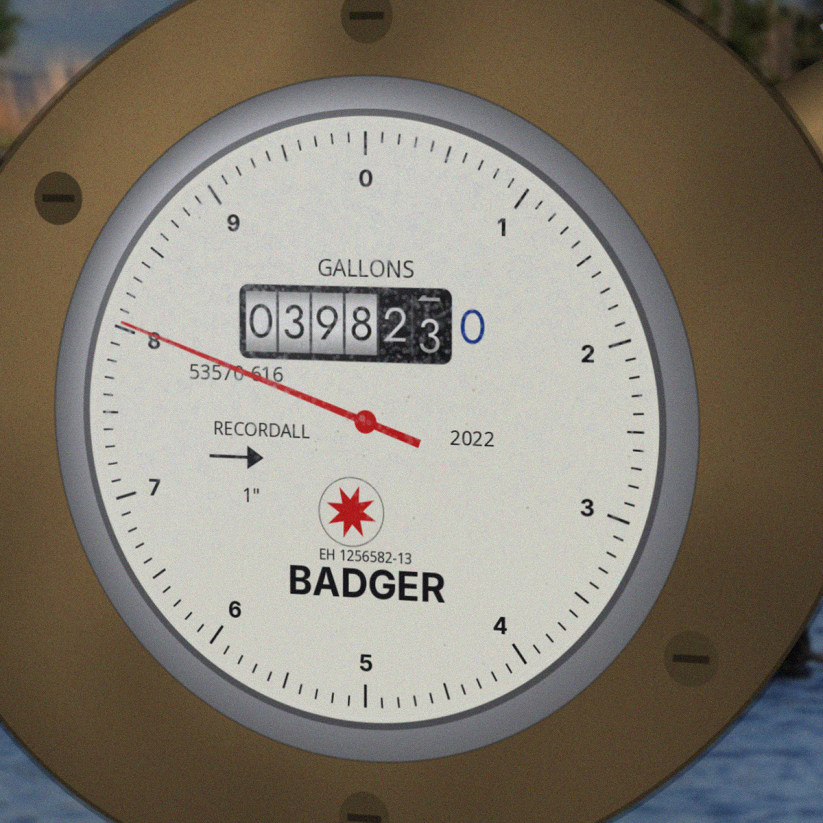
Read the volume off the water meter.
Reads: 398228.0 gal
